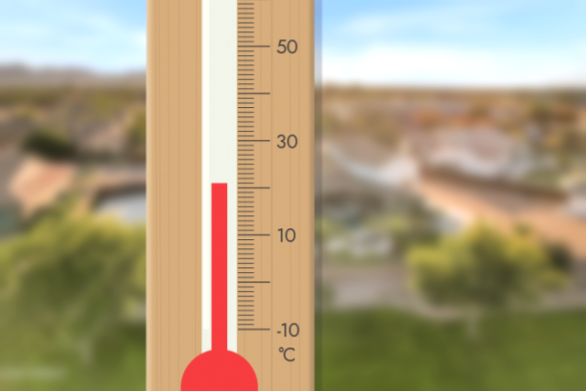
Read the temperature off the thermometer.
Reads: 21 °C
